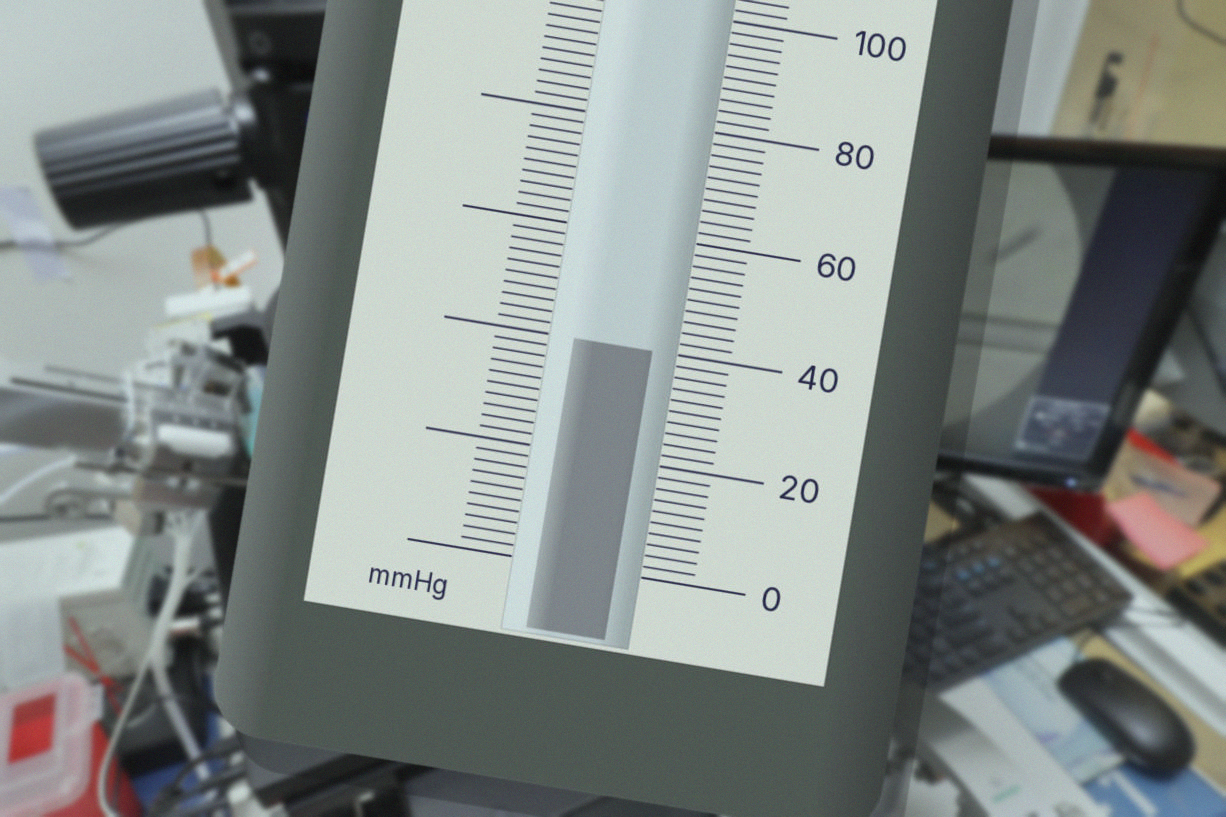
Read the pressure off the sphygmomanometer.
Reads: 40 mmHg
